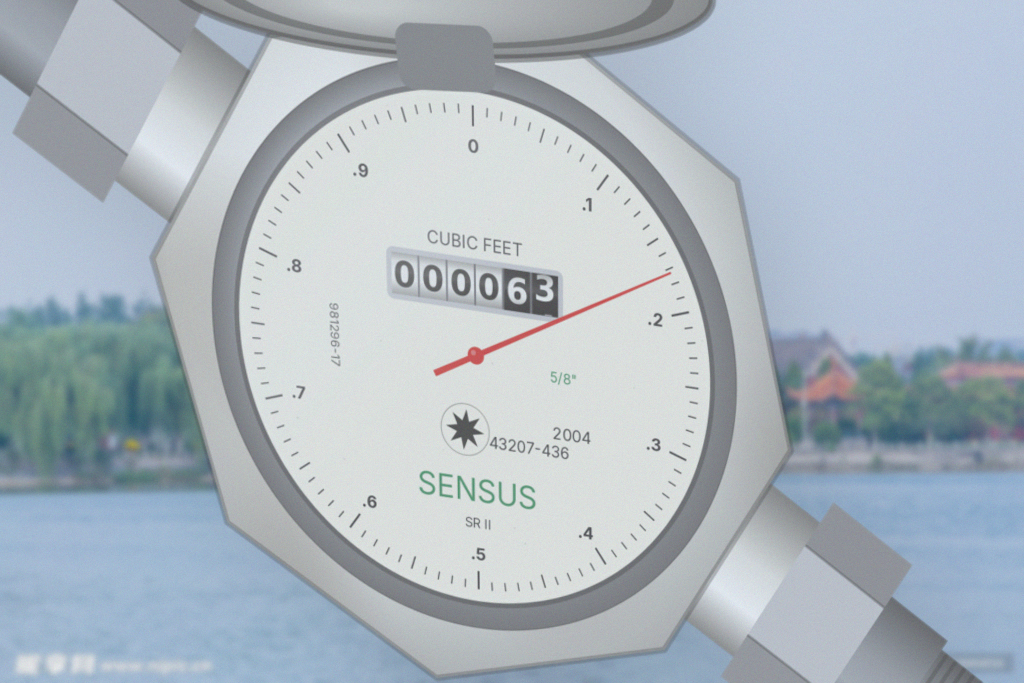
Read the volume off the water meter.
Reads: 63.17 ft³
